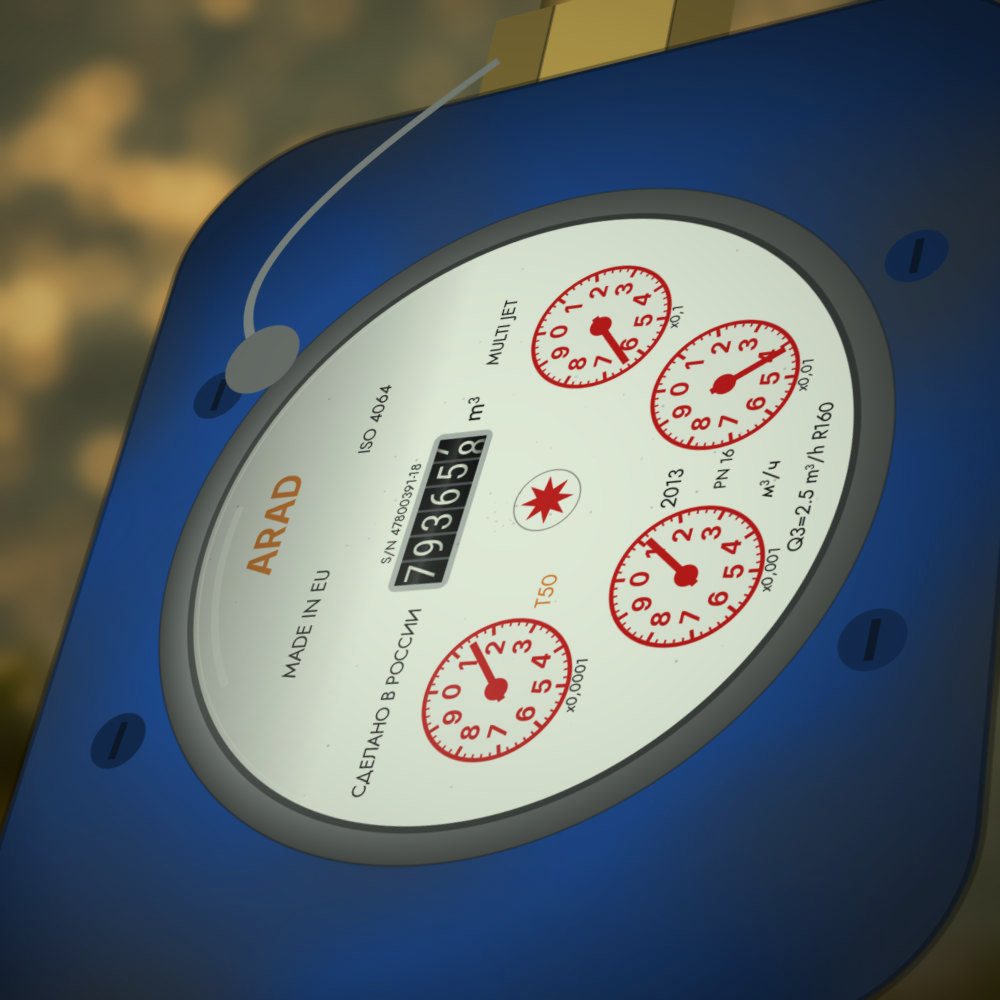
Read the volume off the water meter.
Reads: 793657.6411 m³
